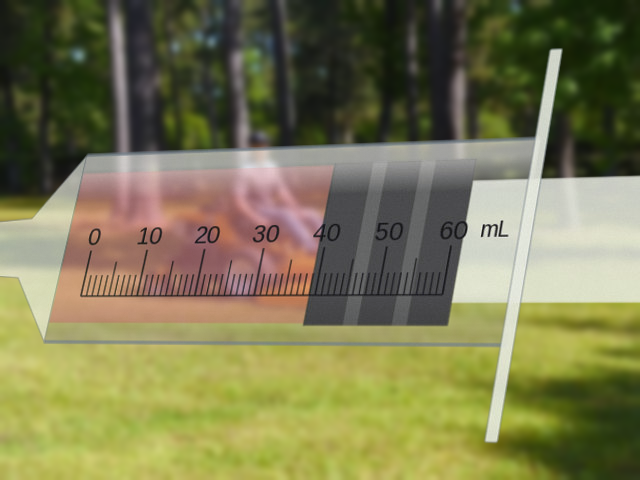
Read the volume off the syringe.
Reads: 39 mL
